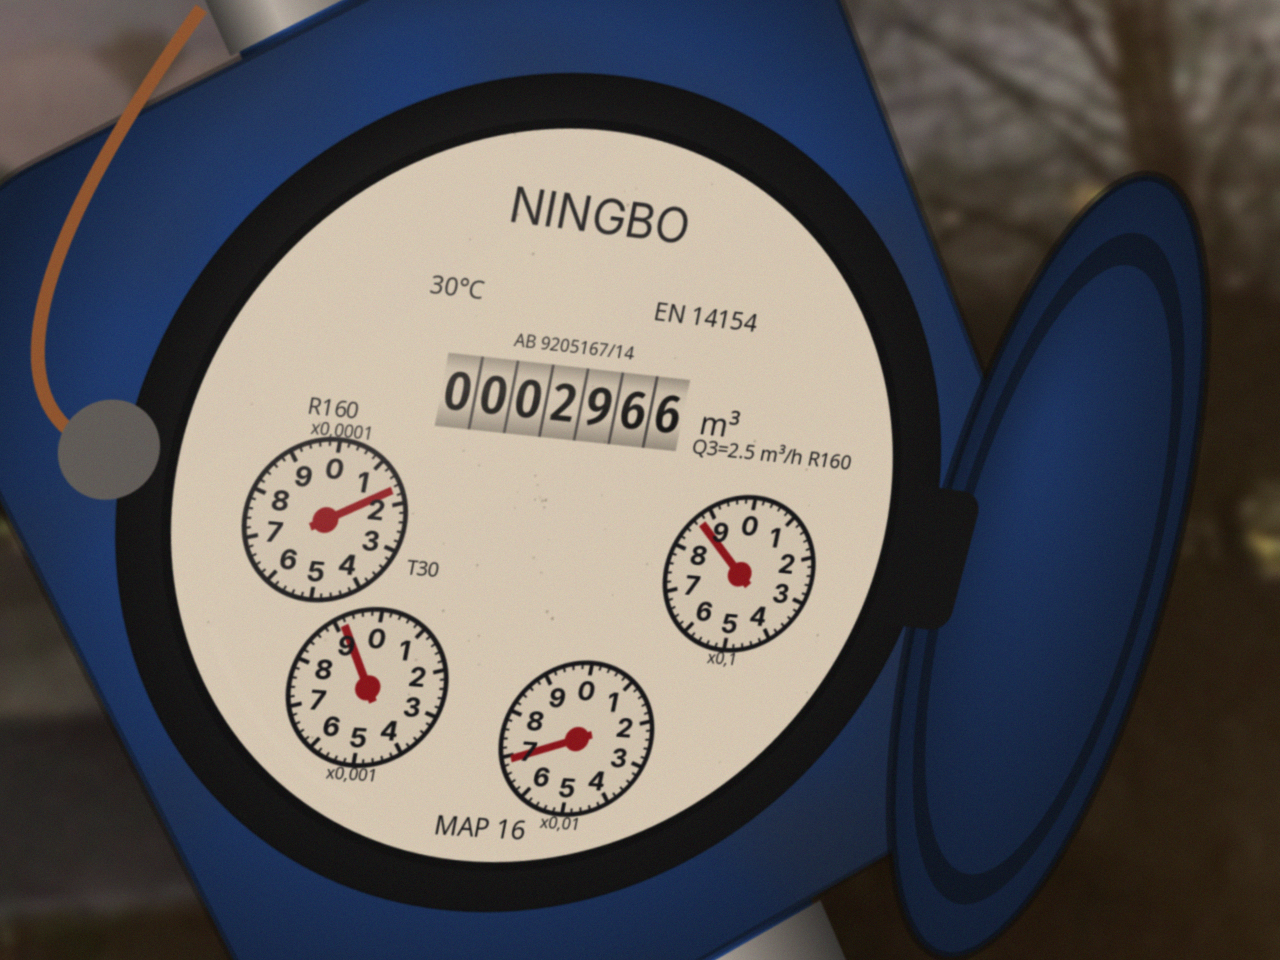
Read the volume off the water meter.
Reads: 2966.8691 m³
